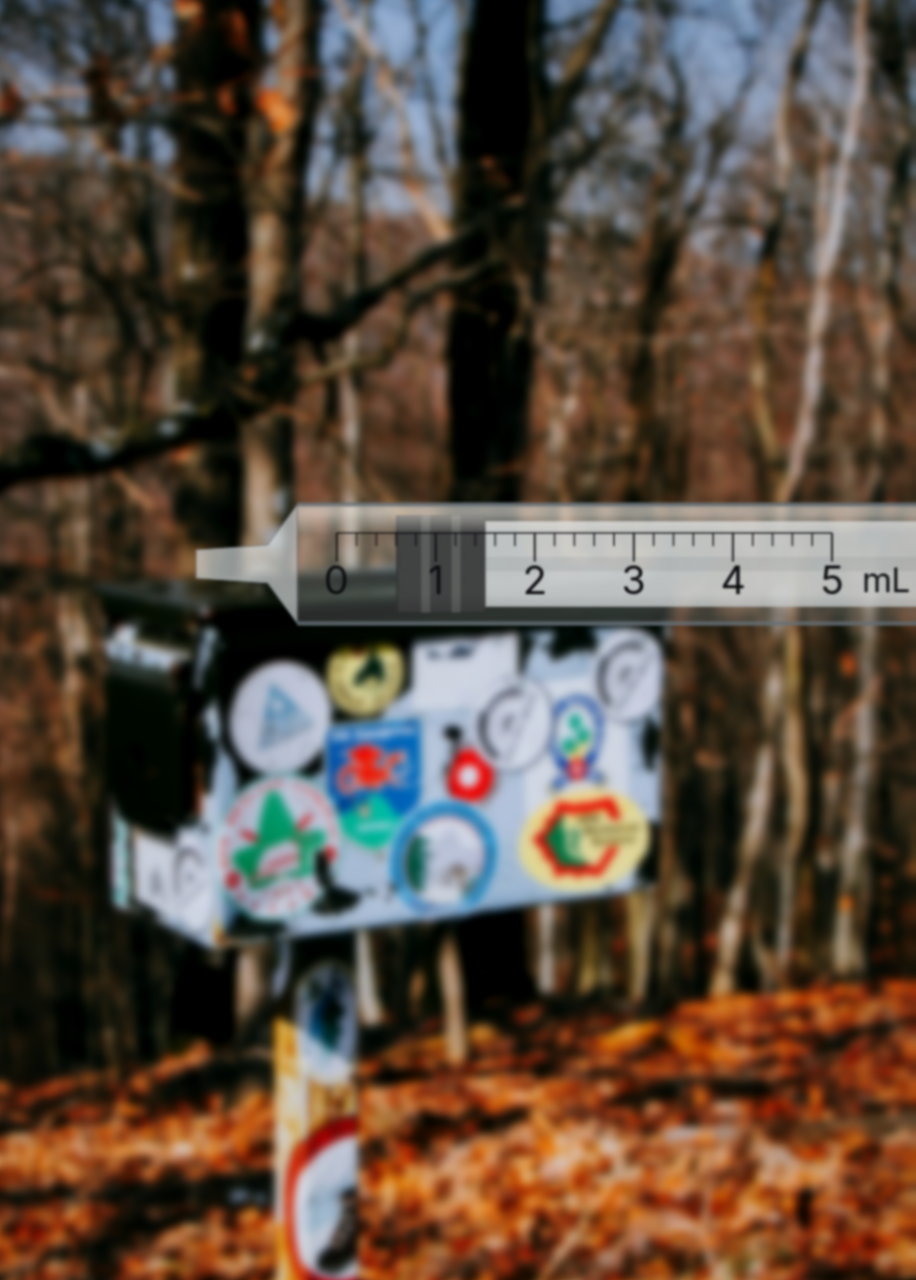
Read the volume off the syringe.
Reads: 0.6 mL
